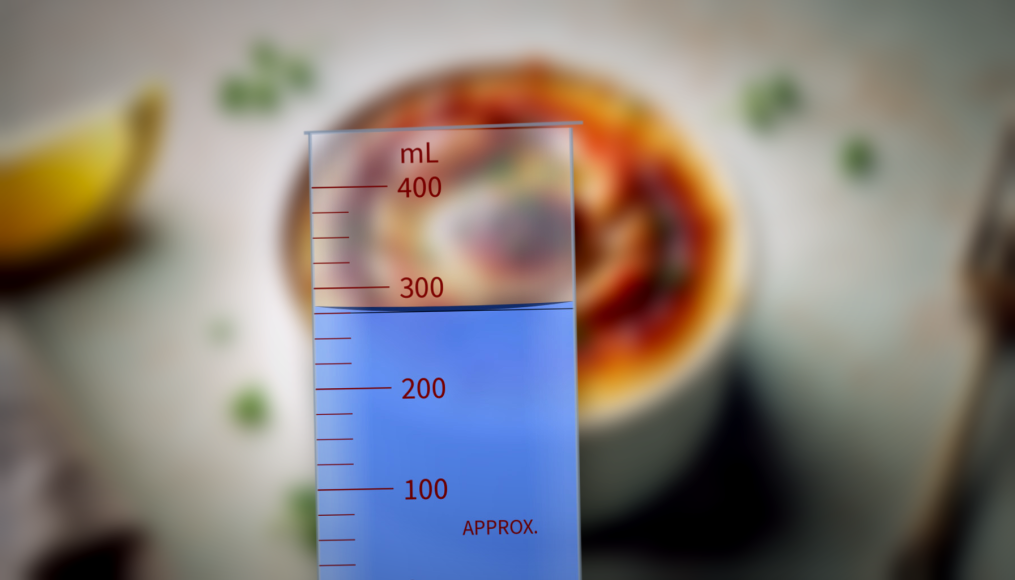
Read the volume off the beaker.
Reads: 275 mL
